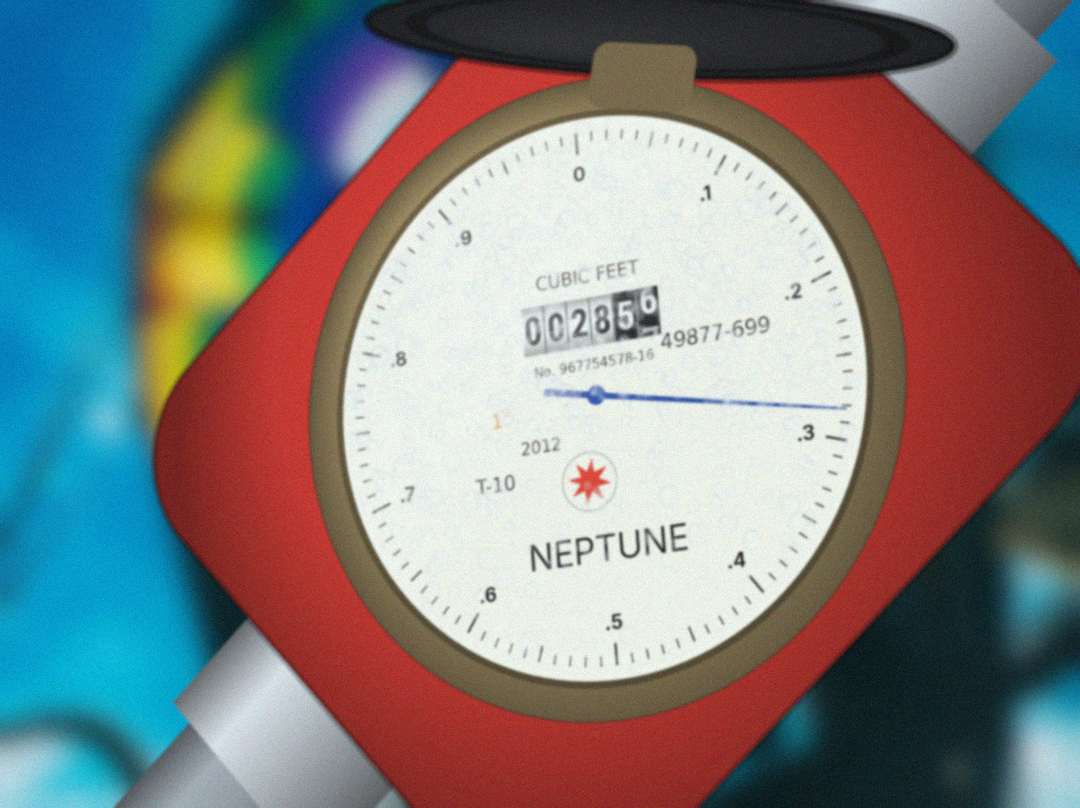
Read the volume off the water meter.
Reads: 2856.28 ft³
